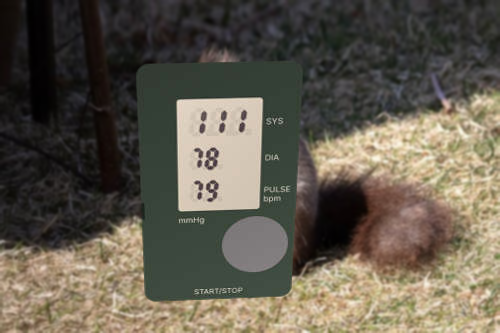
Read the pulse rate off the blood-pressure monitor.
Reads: 79 bpm
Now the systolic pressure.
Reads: 111 mmHg
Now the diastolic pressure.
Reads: 78 mmHg
